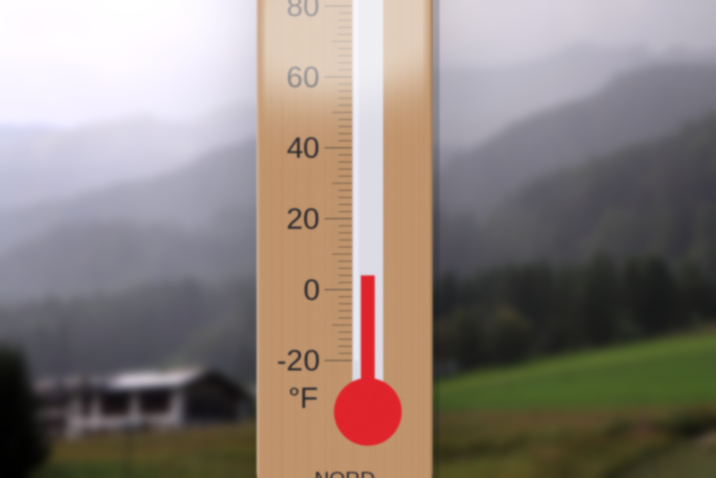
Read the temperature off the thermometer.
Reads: 4 °F
